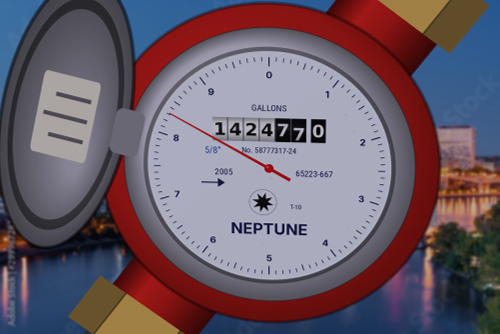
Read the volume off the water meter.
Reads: 1424768.3 gal
